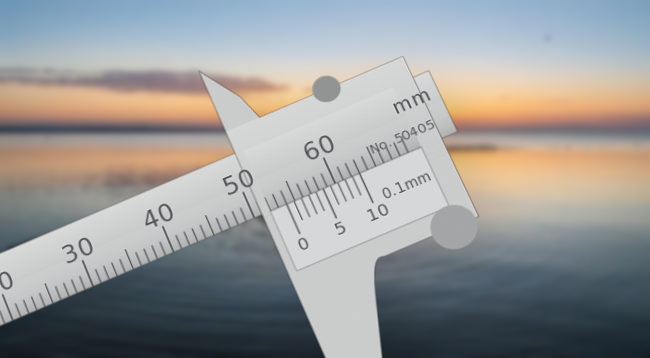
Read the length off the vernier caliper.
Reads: 54.0 mm
